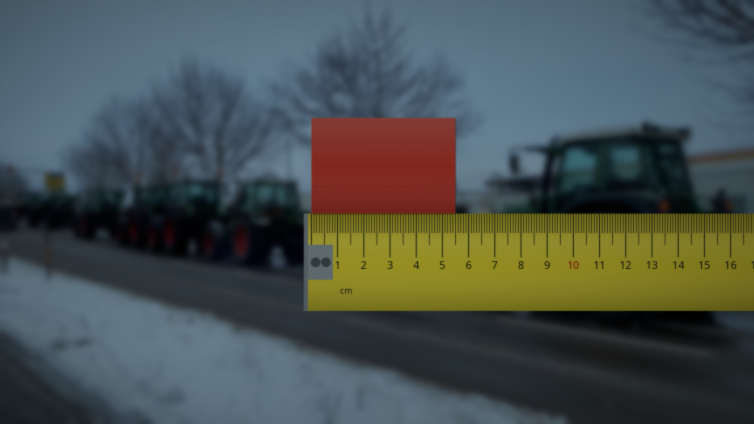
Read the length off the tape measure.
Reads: 5.5 cm
